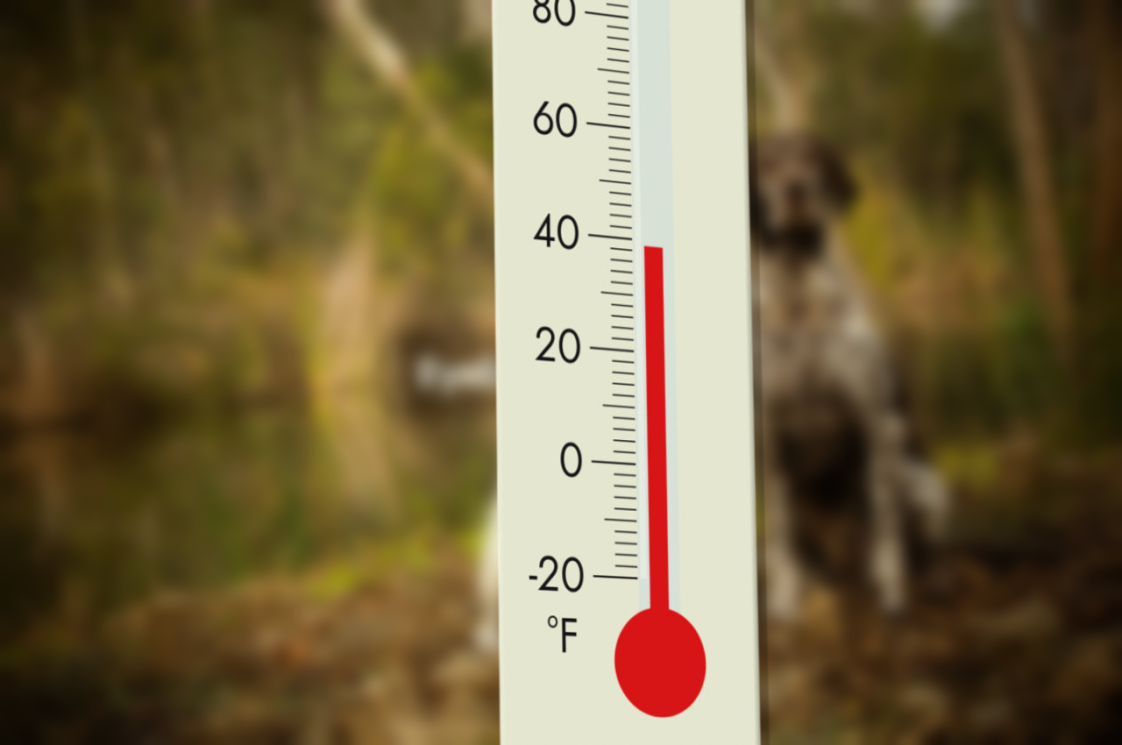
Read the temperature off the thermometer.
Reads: 39 °F
